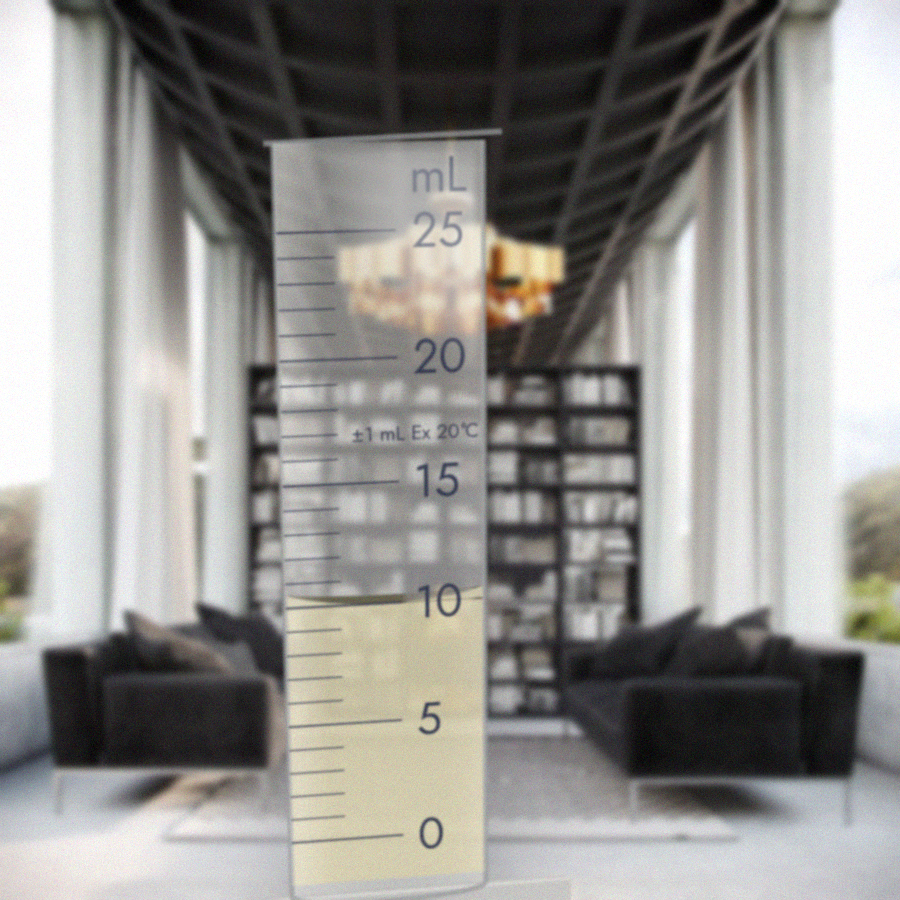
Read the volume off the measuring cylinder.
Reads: 10 mL
